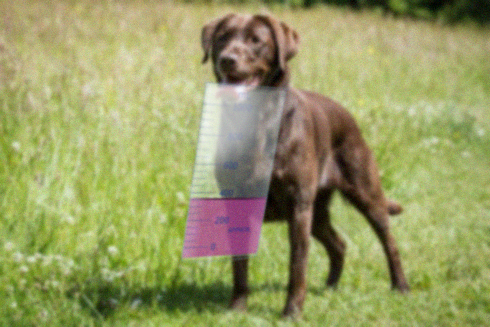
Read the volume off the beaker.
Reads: 350 mL
